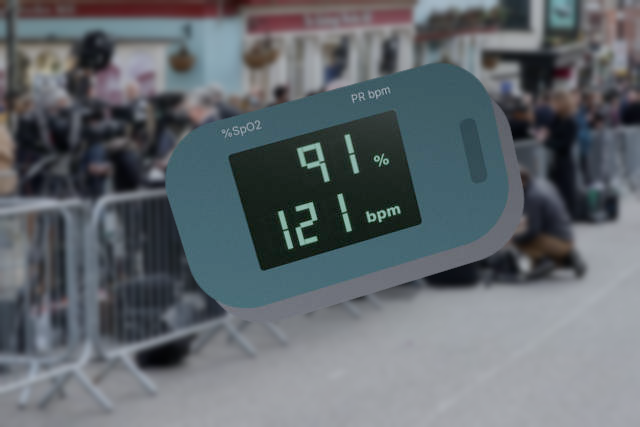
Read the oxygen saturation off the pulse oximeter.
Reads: 91 %
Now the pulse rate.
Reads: 121 bpm
